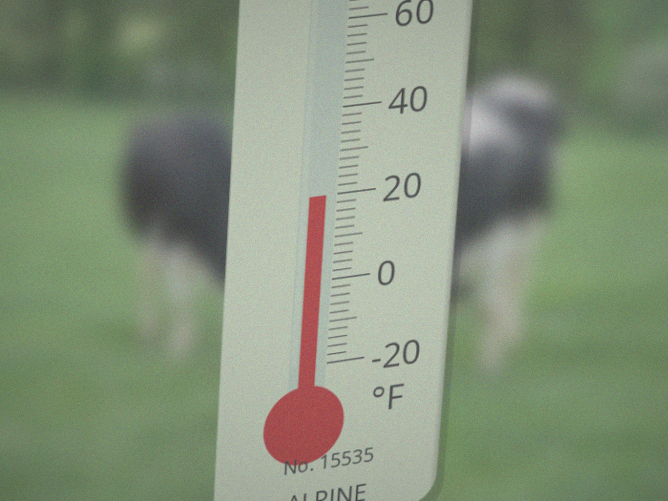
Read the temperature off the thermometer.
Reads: 20 °F
